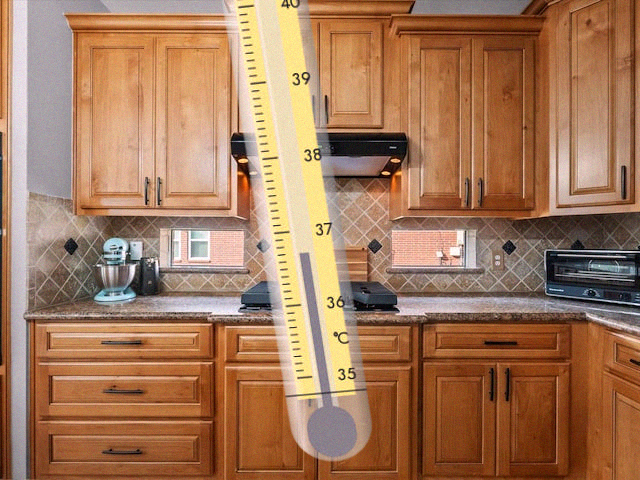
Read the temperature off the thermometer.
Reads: 36.7 °C
